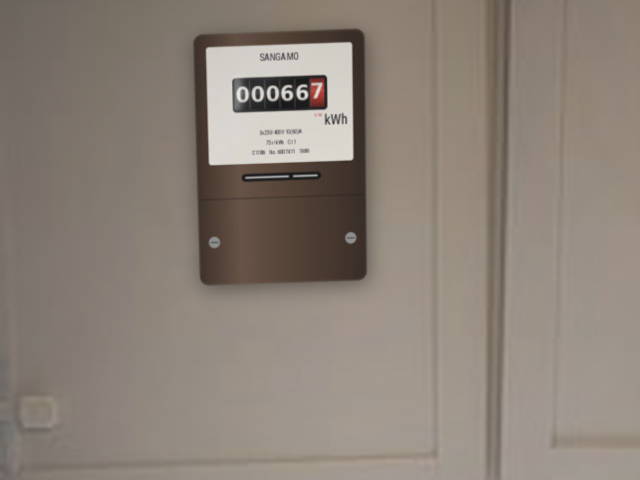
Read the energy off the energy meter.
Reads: 66.7 kWh
